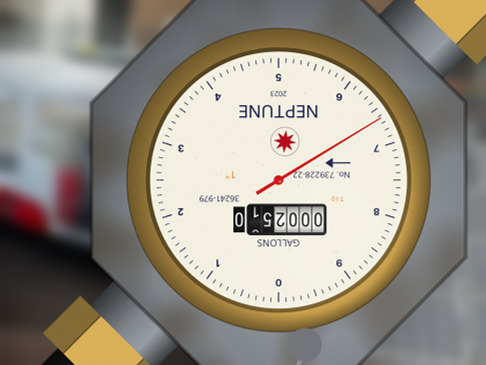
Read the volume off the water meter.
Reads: 2506.6 gal
